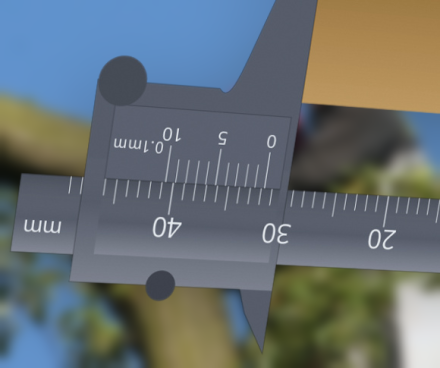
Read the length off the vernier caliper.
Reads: 31.7 mm
